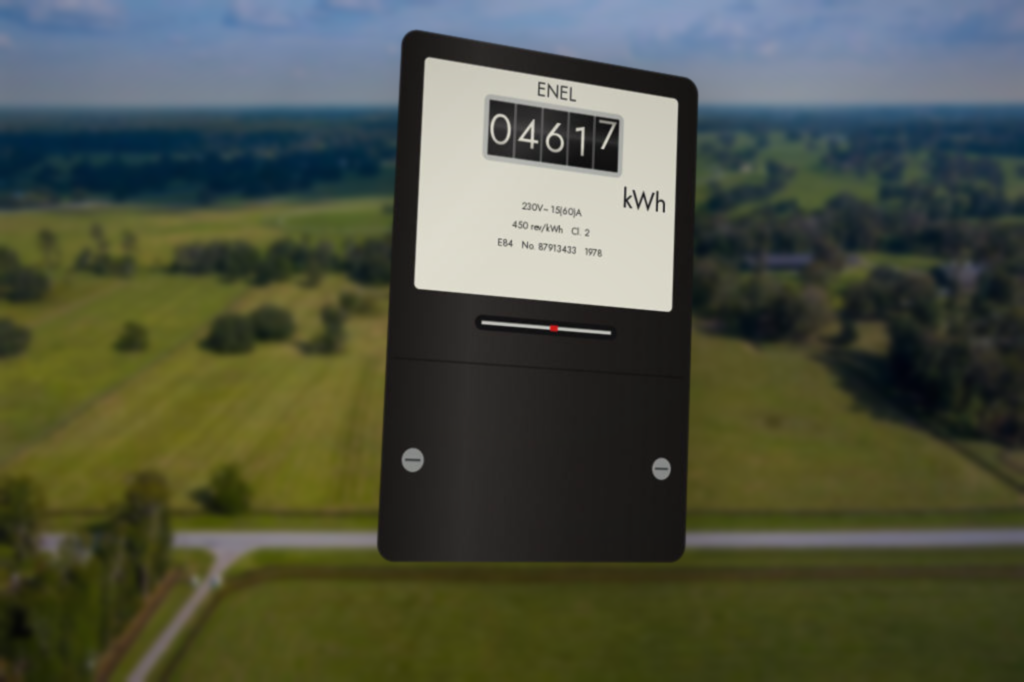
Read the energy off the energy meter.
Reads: 4617 kWh
